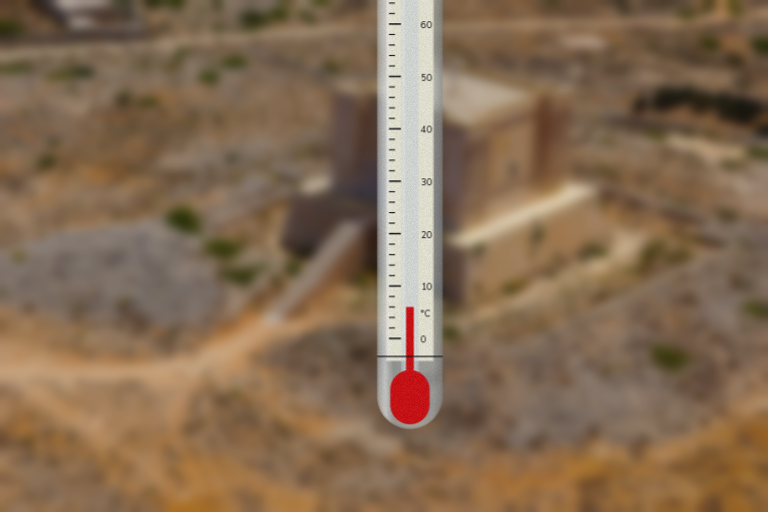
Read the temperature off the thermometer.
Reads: 6 °C
